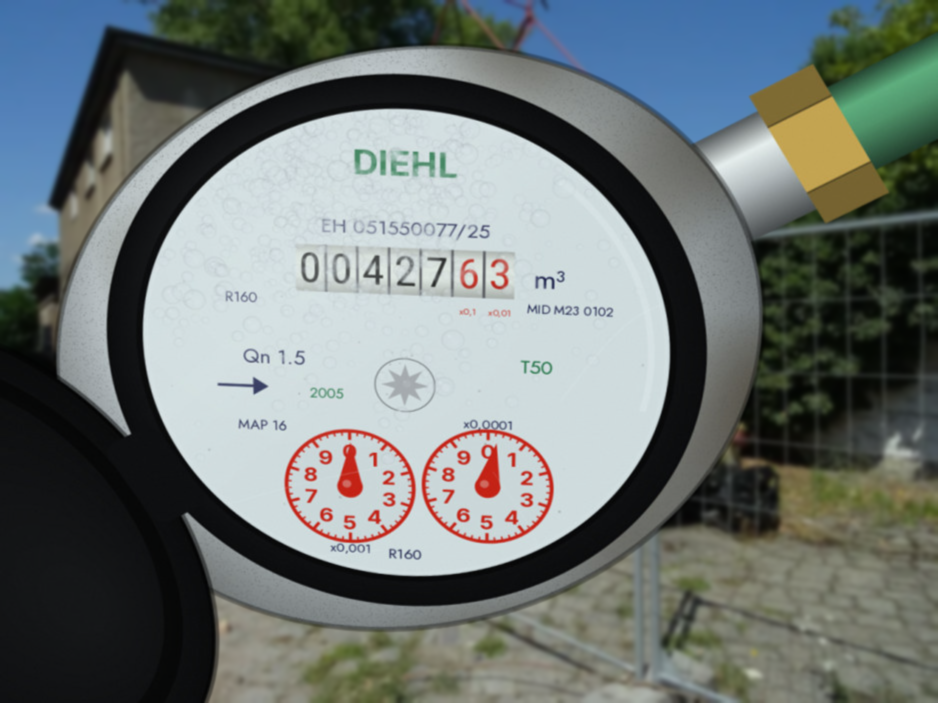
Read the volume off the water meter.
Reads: 427.6300 m³
